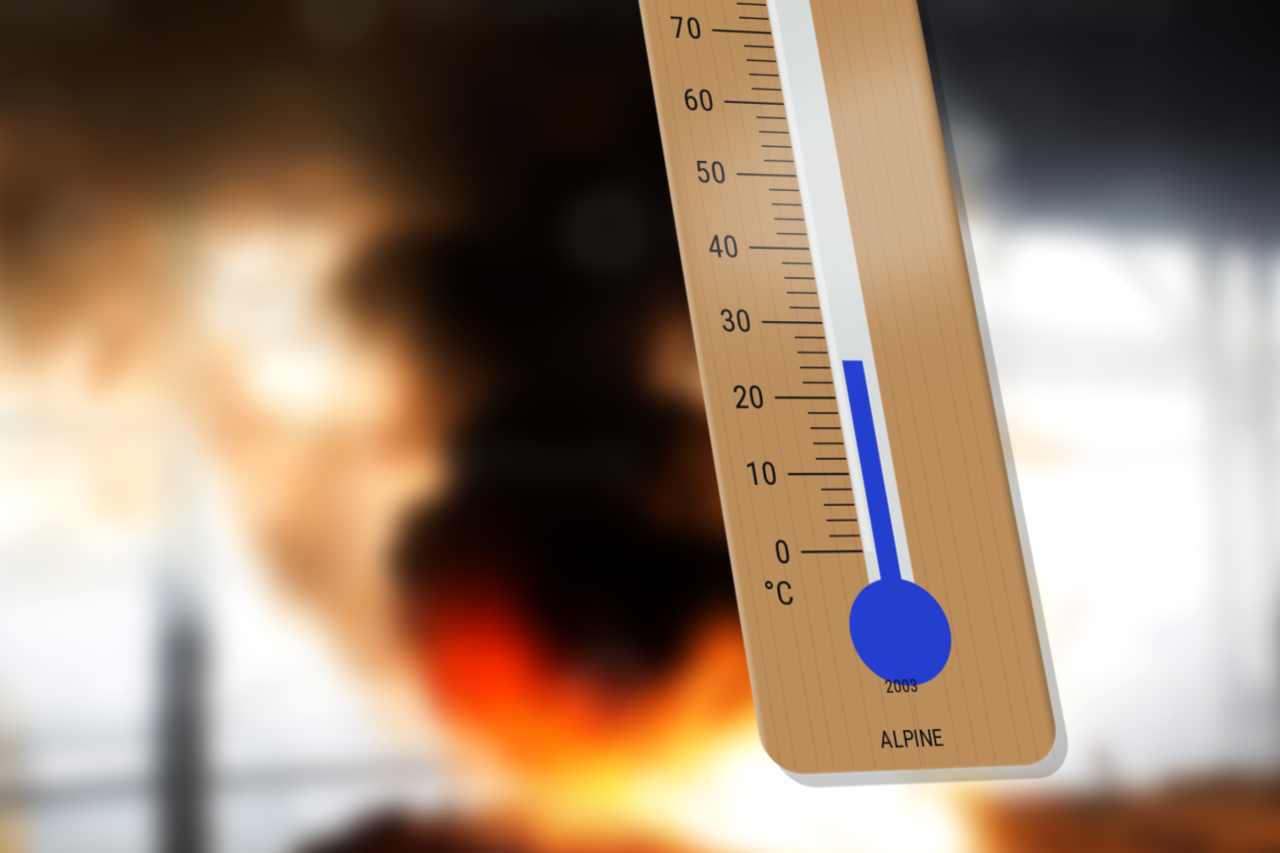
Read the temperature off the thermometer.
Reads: 25 °C
